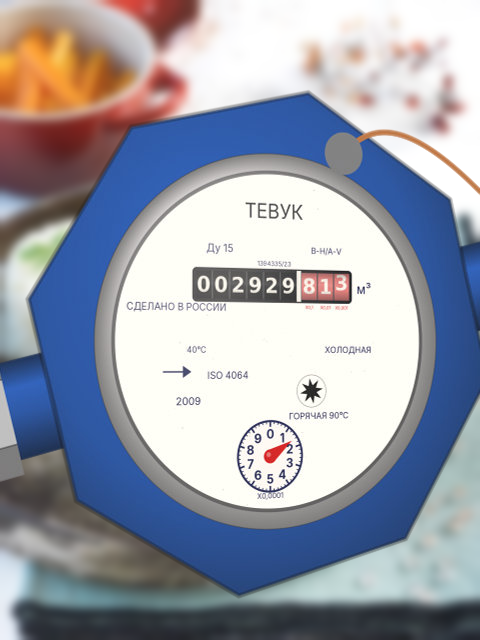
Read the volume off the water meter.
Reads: 2929.8131 m³
